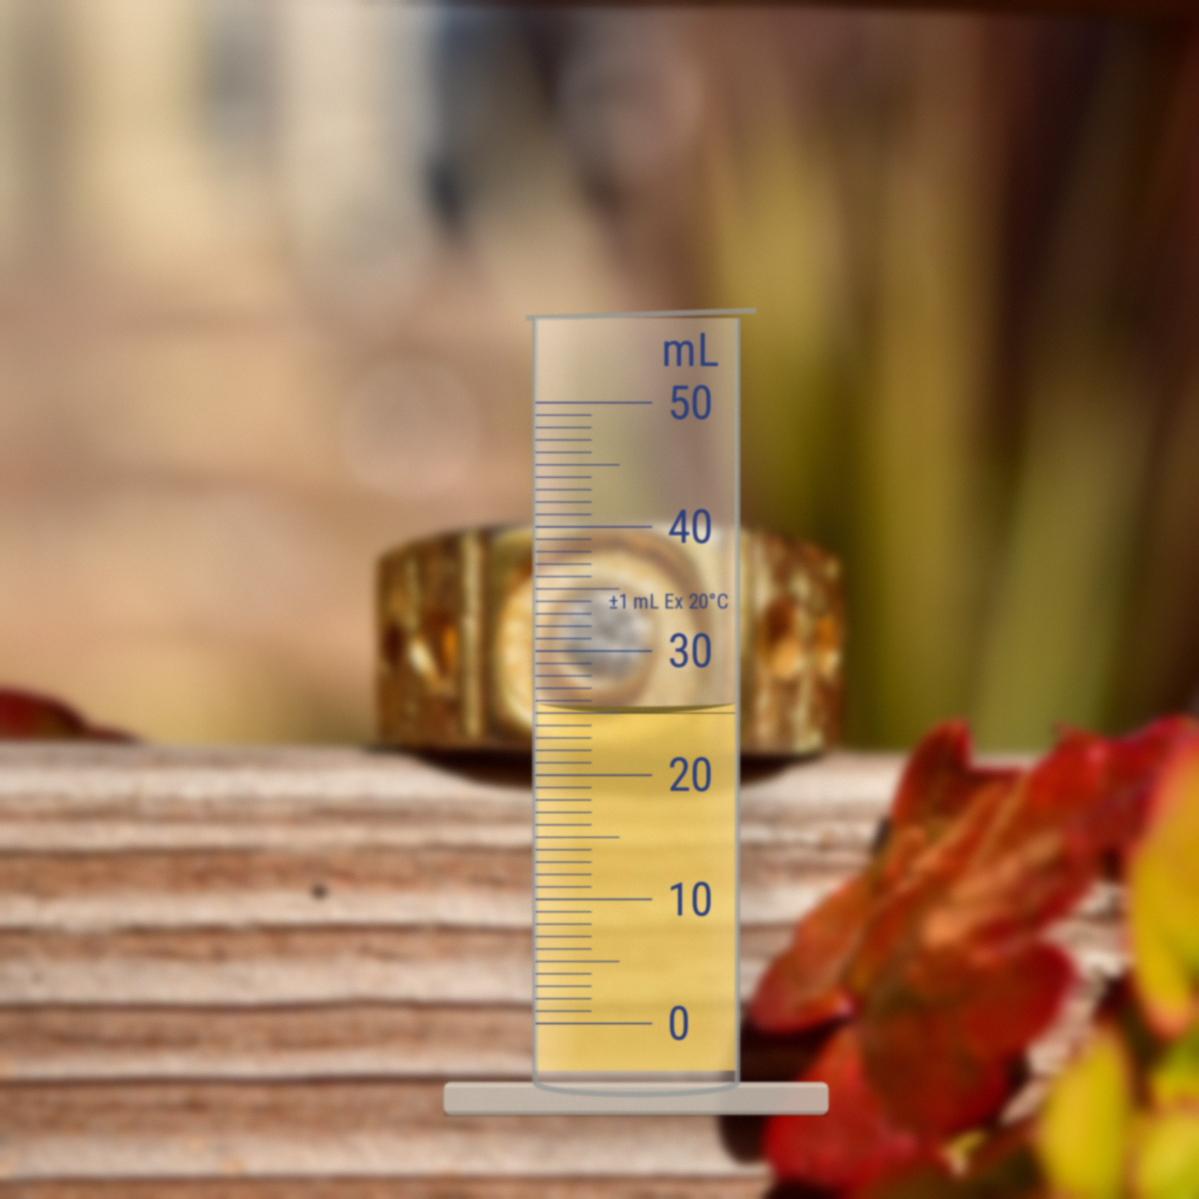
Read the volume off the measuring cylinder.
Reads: 25 mL
